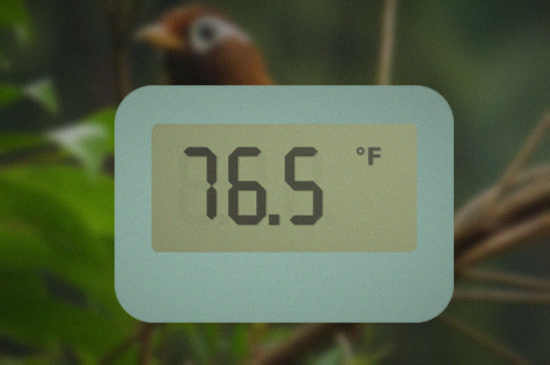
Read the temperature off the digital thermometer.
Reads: 76.5 °F
